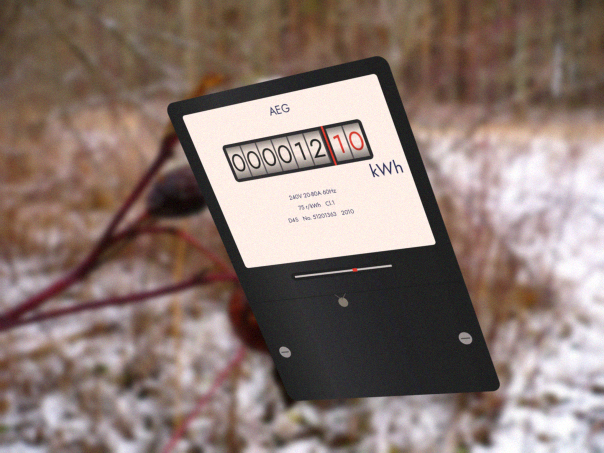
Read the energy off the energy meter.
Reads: 12.10 kWh
